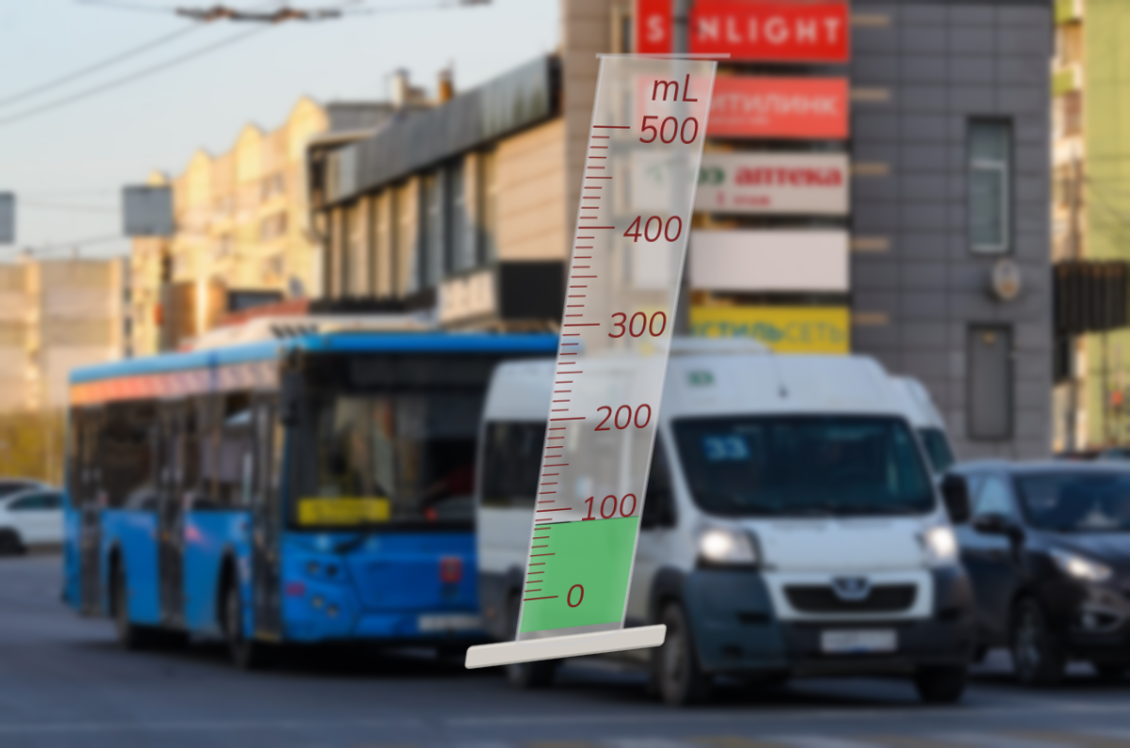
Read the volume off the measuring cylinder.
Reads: 85 mL
